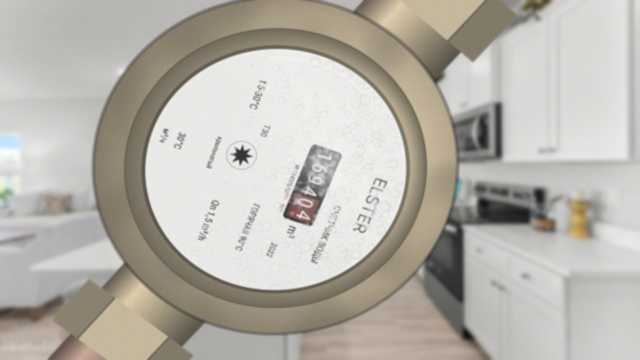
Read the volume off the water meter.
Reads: 1694.04 m³
